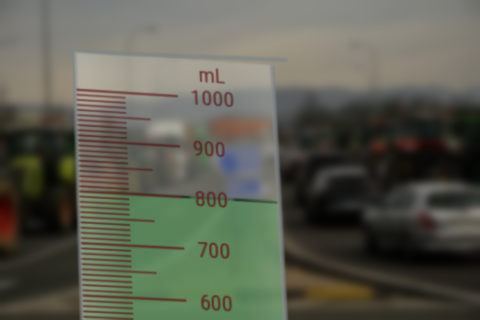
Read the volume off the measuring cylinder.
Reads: 800 mL
